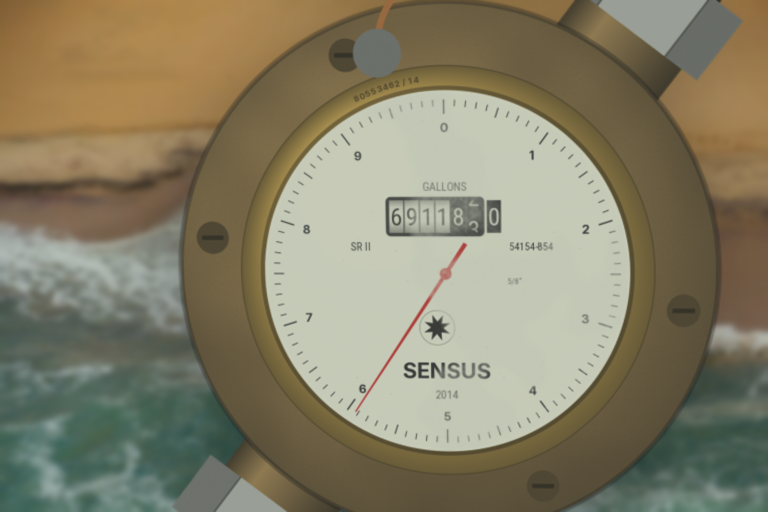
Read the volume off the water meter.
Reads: 6911825.9 gal
